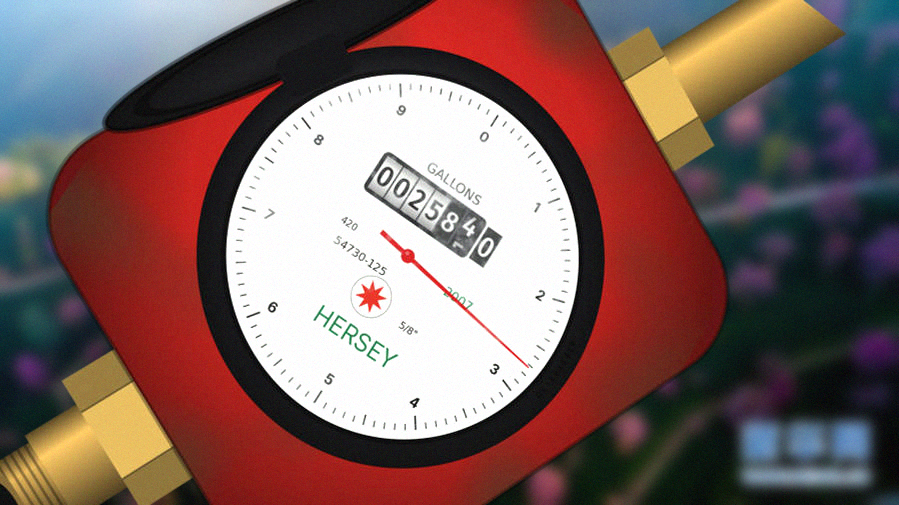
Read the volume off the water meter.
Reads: 25842.7 gal
